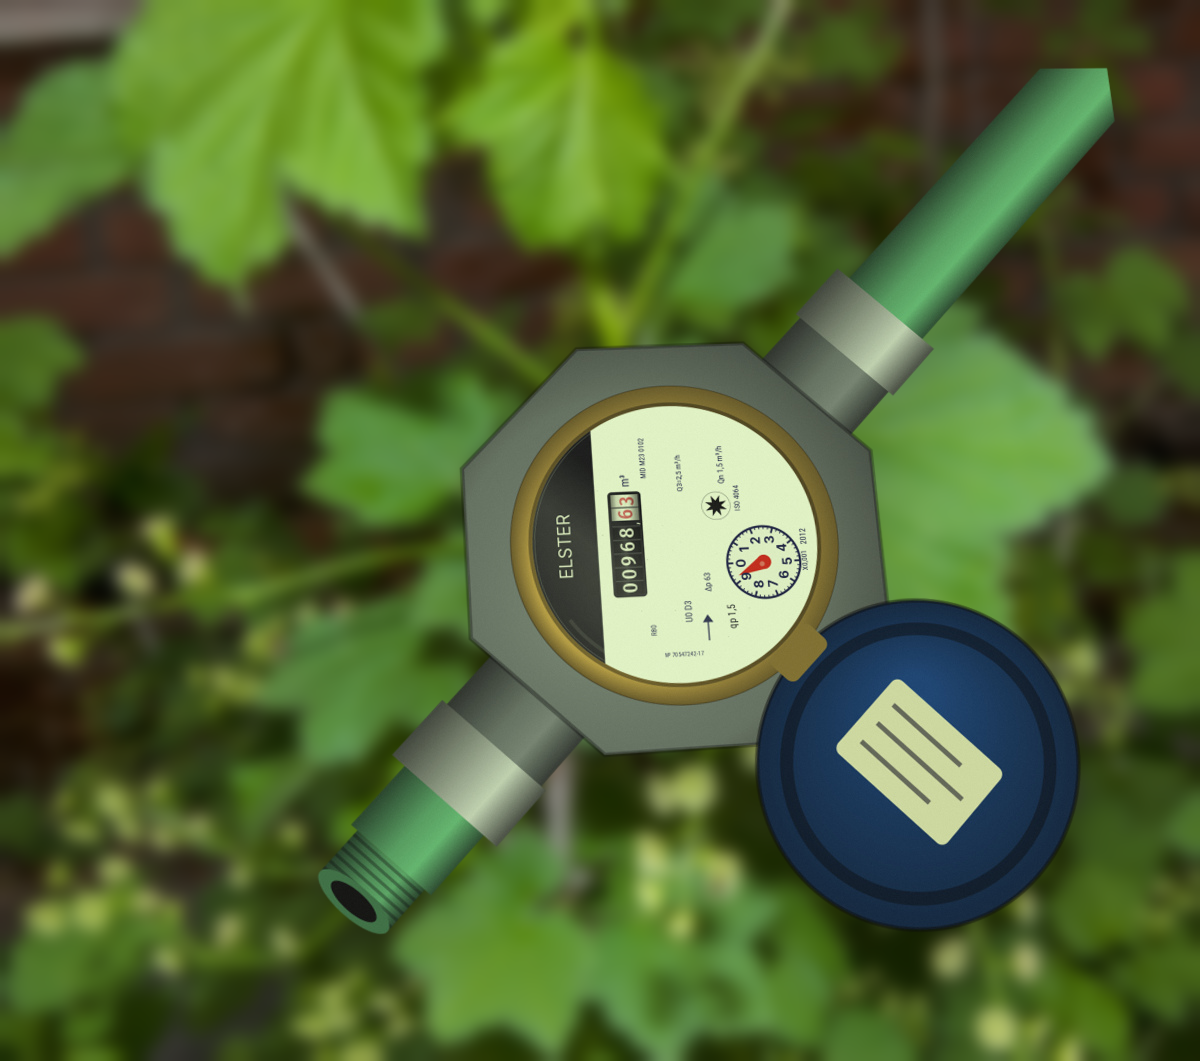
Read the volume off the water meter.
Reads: 968.629 m³
